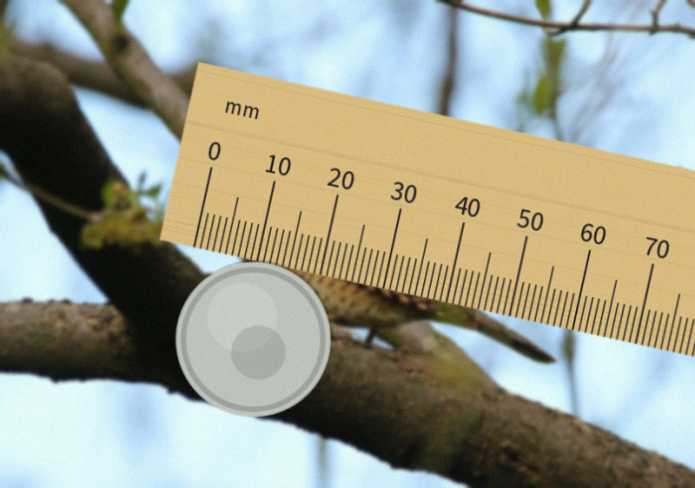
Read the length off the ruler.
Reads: 24 mm
